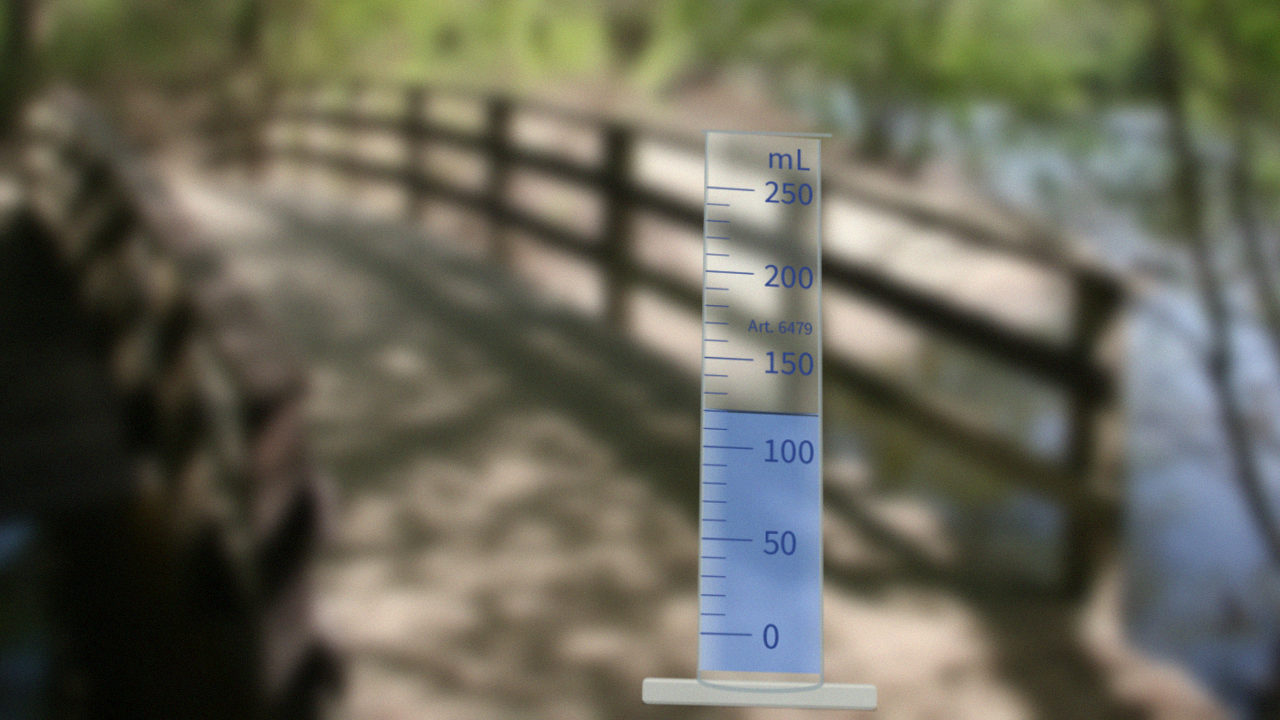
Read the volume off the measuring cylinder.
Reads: 120 mL
